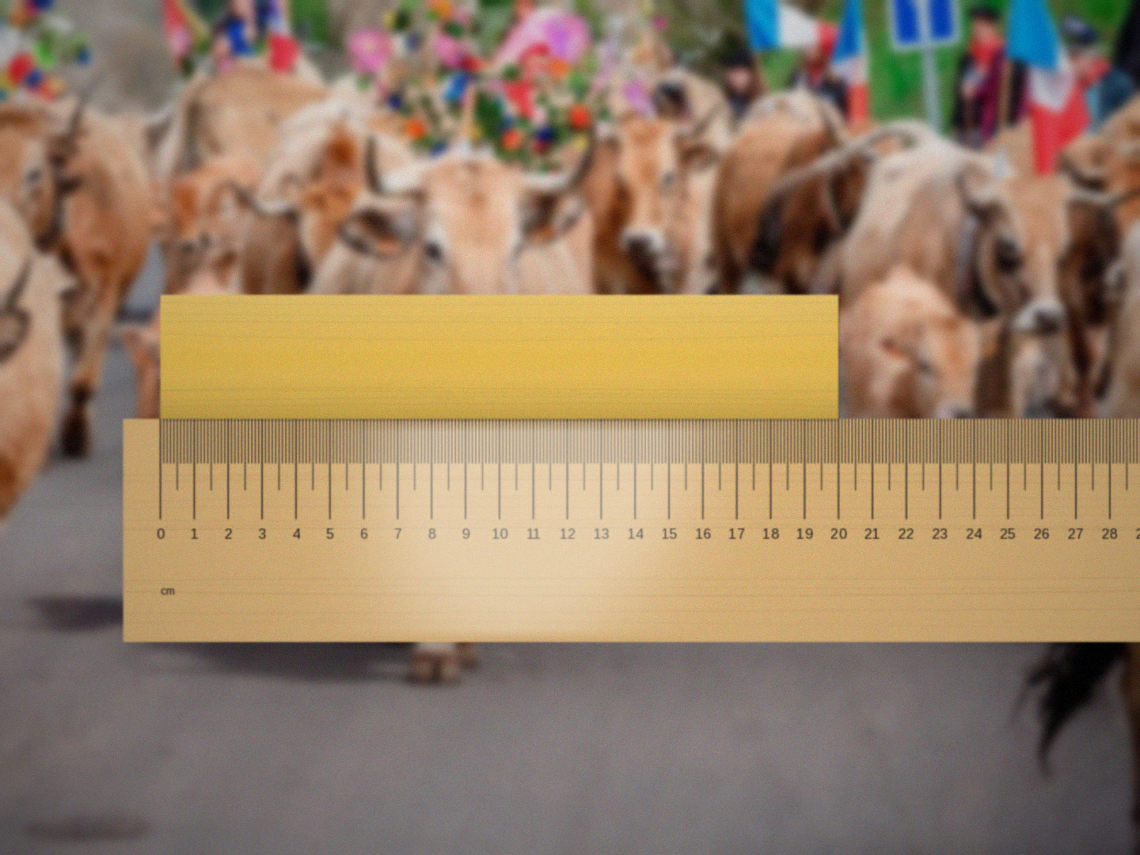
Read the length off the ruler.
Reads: 20 cm
